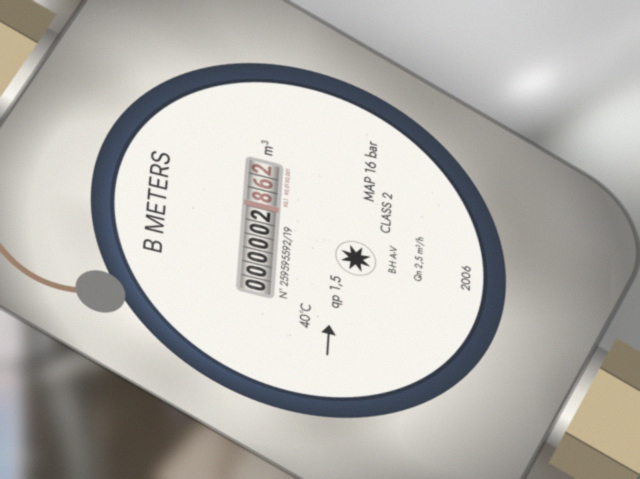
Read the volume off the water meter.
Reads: 2.862 m³
